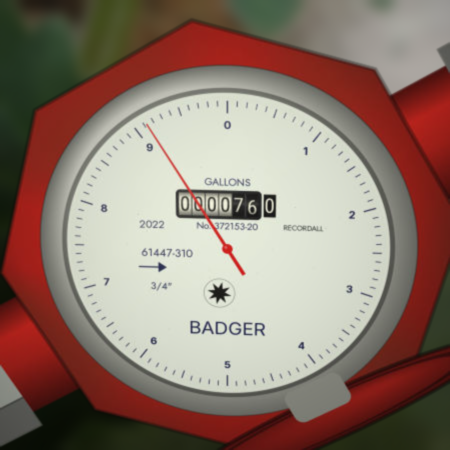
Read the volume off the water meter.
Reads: 759.1 gal
